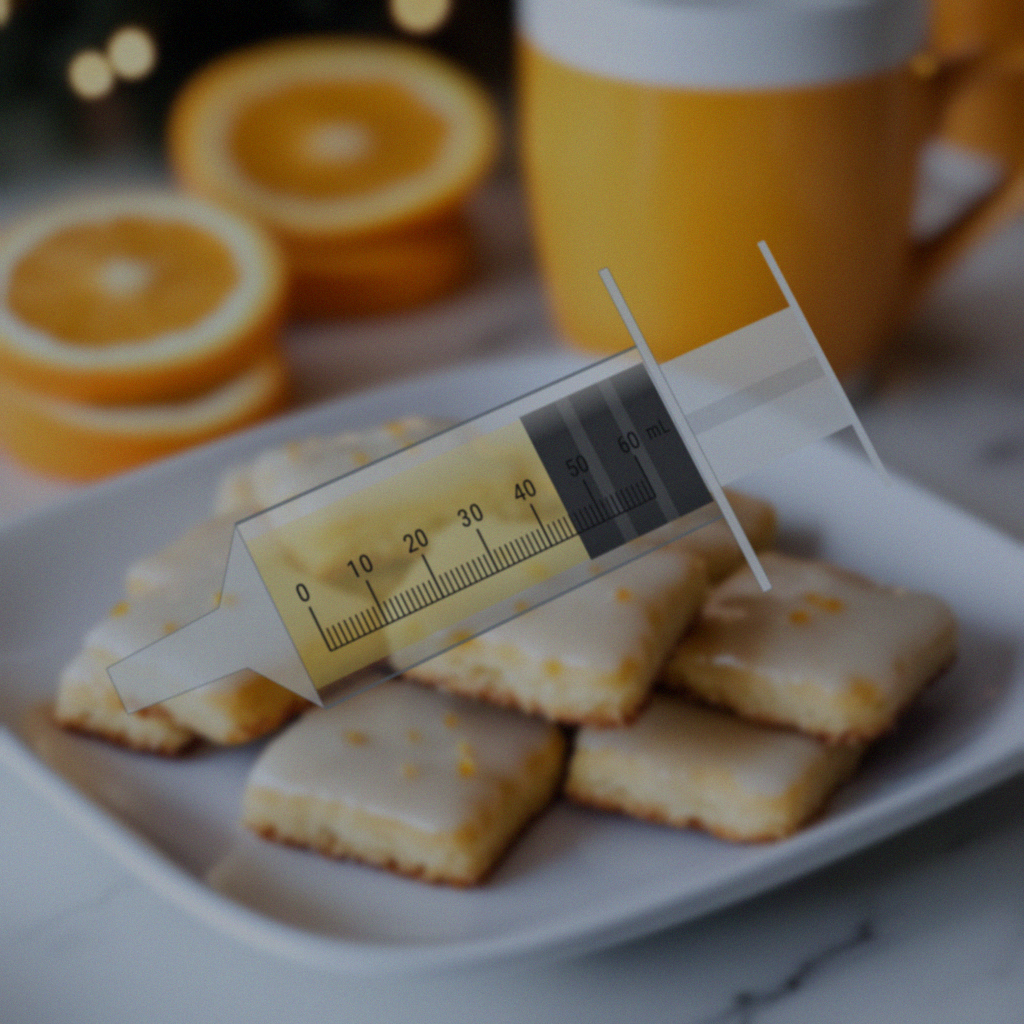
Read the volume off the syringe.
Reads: 45 mL
